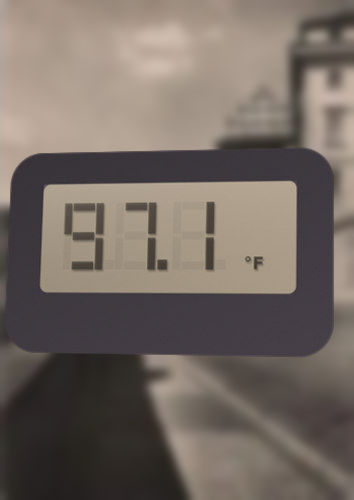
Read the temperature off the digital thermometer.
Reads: 97.1 °F
